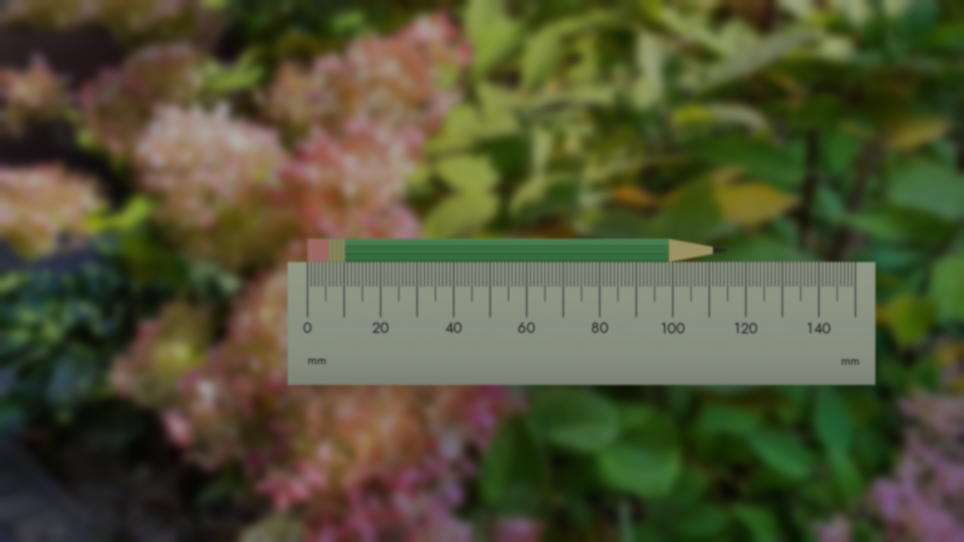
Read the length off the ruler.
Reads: 115 mm
